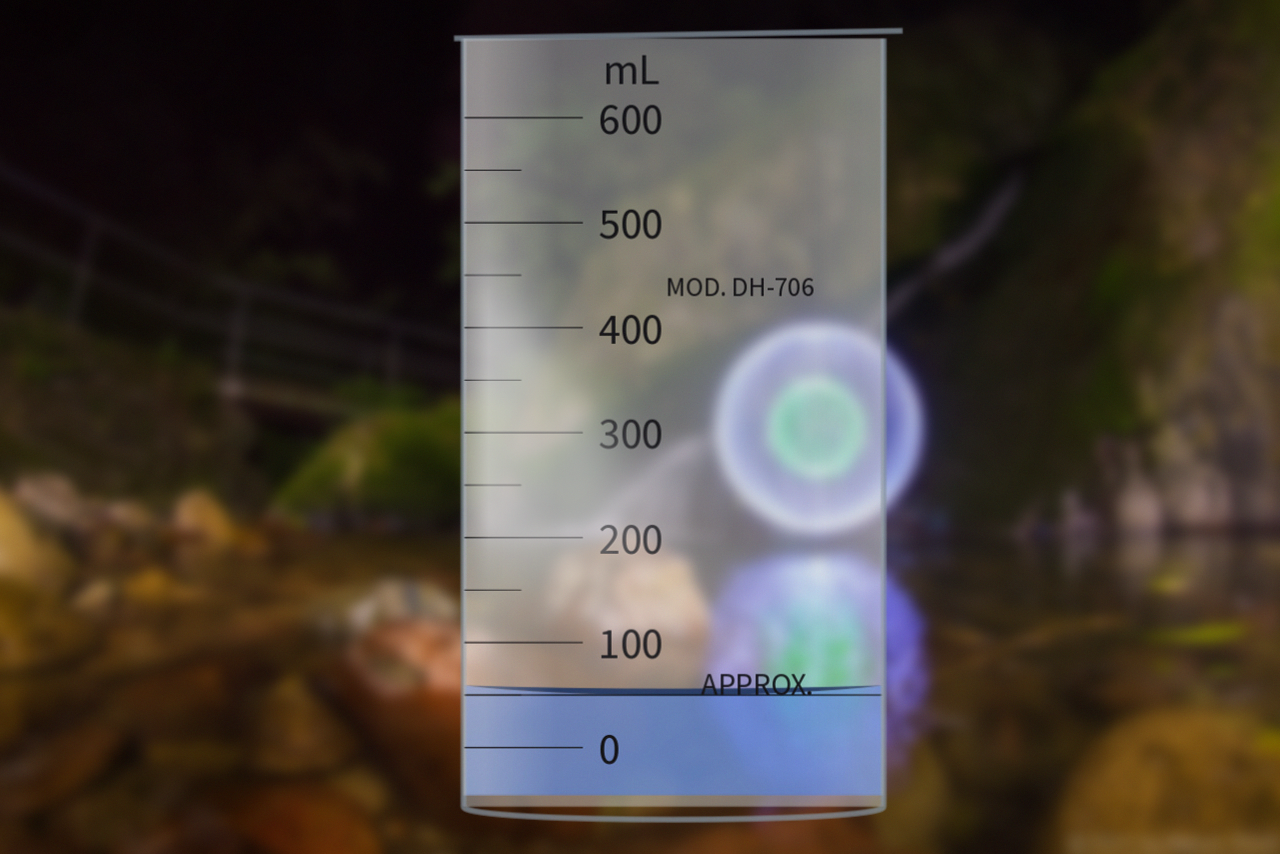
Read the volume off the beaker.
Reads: 50 mL
